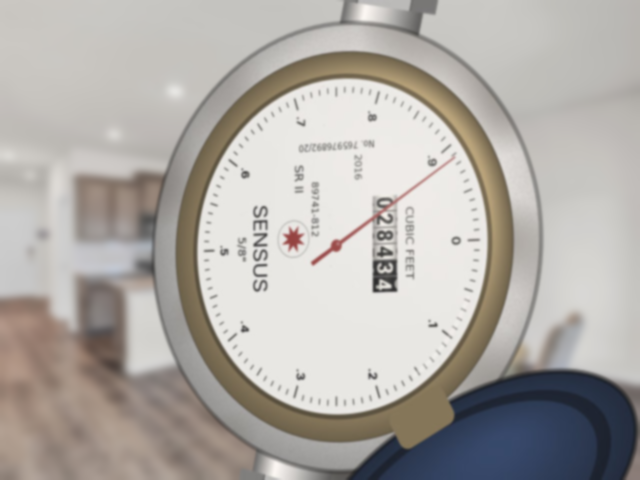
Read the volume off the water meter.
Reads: 28433.91 ft³
